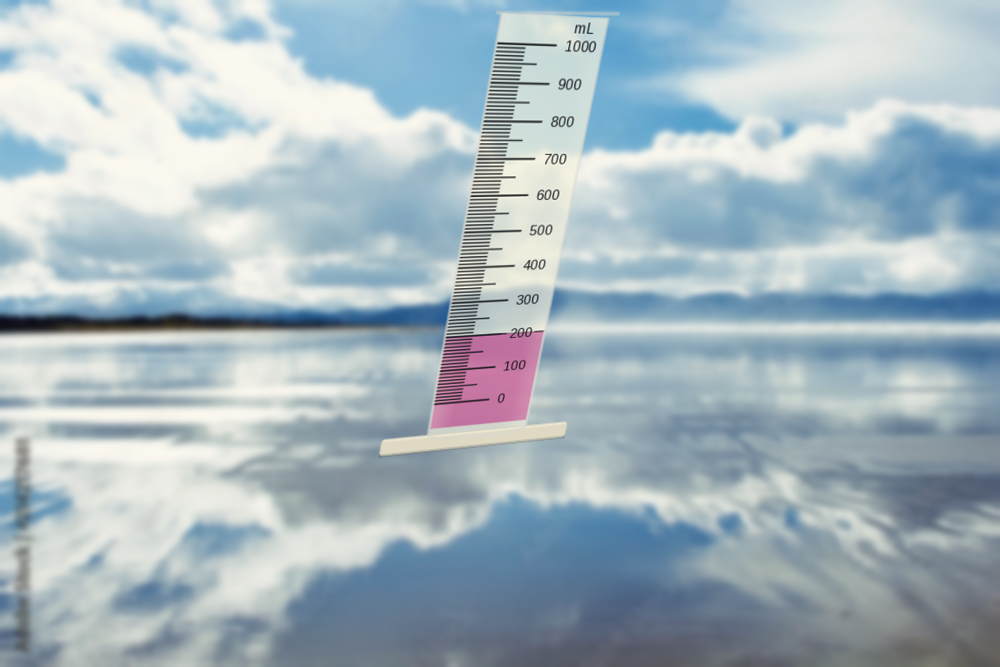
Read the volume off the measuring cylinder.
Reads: 200 mL
